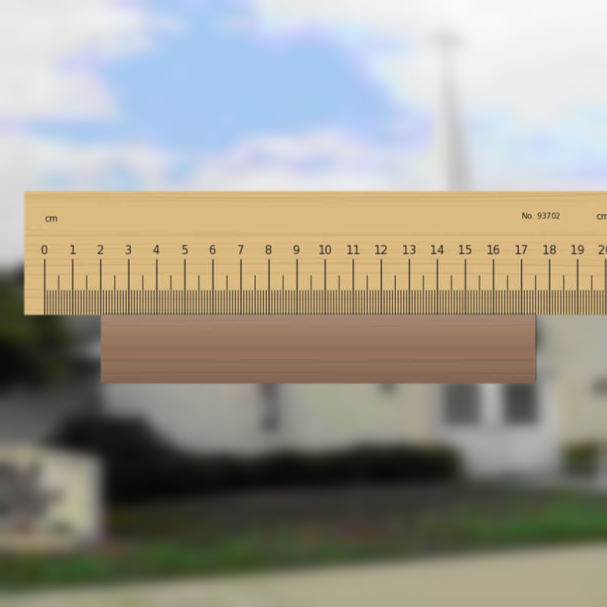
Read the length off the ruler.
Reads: 15.5 cm
